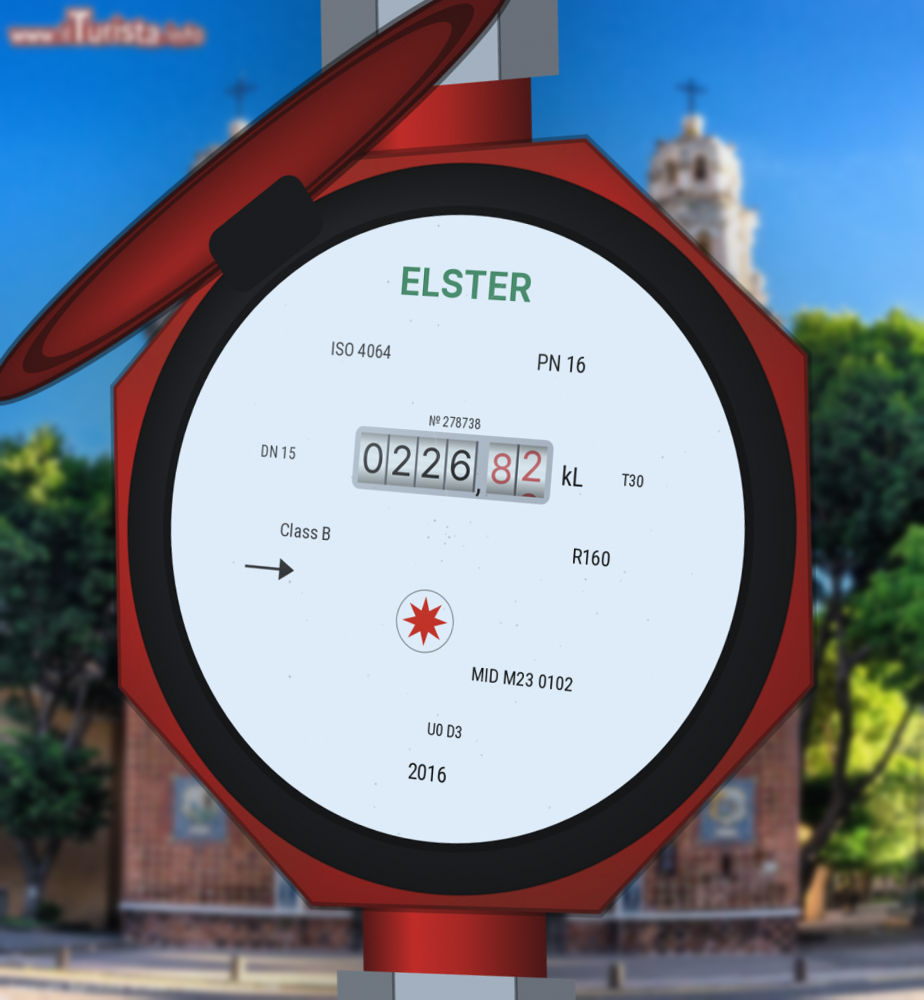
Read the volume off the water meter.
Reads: 226.82 kL
